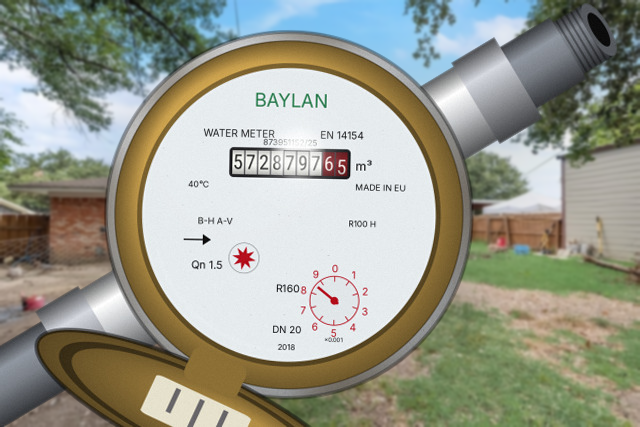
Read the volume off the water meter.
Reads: 5728797.648 m³
